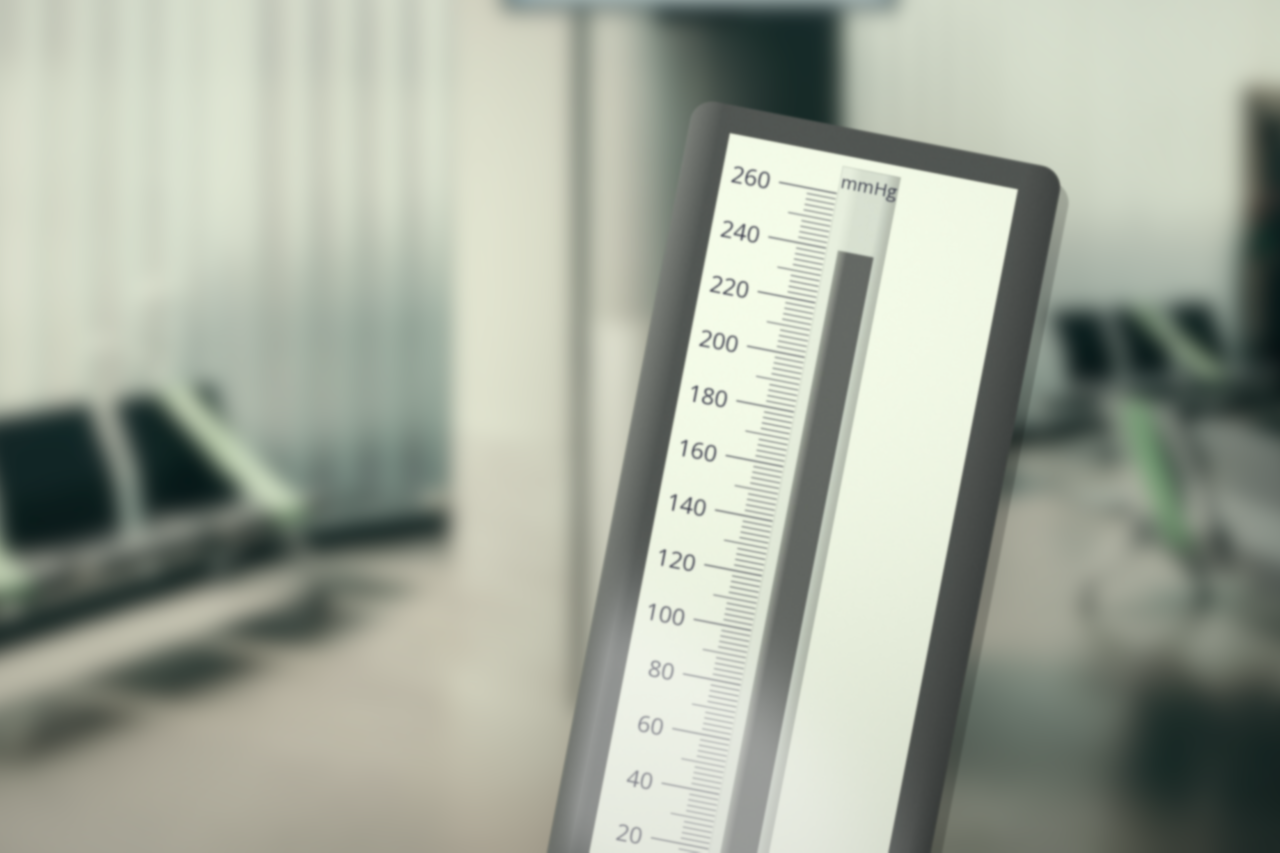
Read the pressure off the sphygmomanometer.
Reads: 240 mmHg
